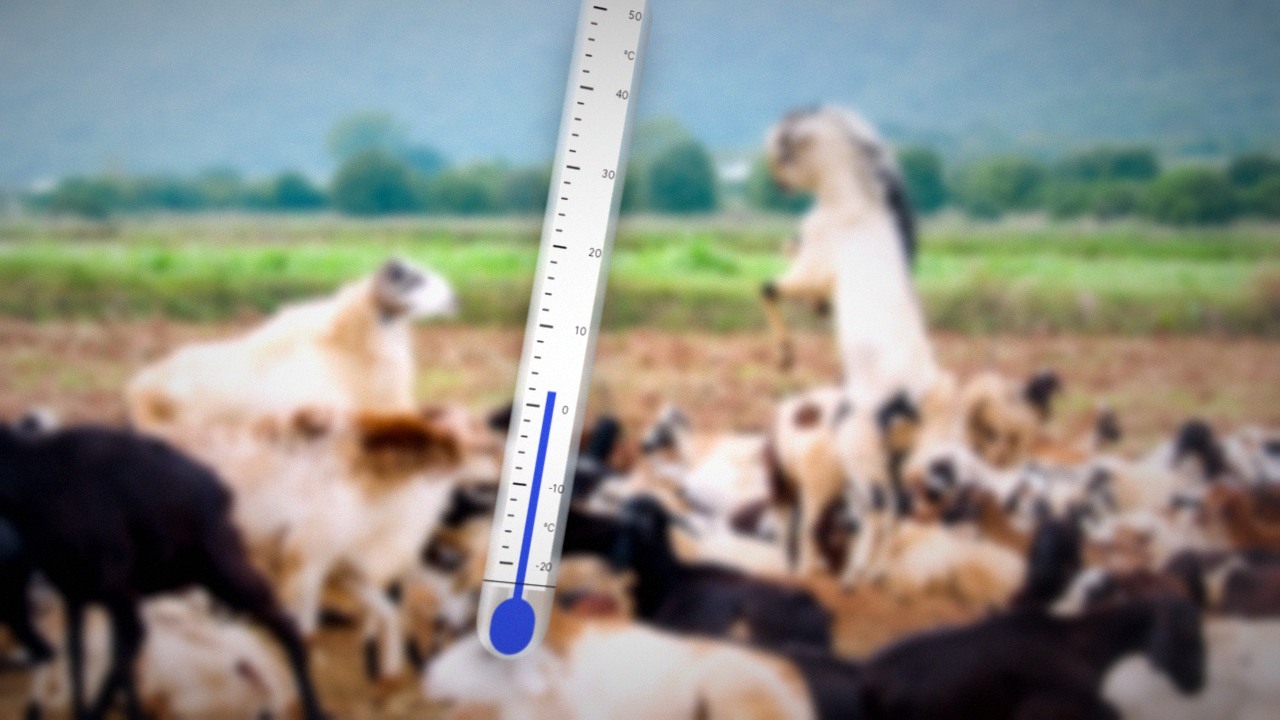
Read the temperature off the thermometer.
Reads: 2 °C
